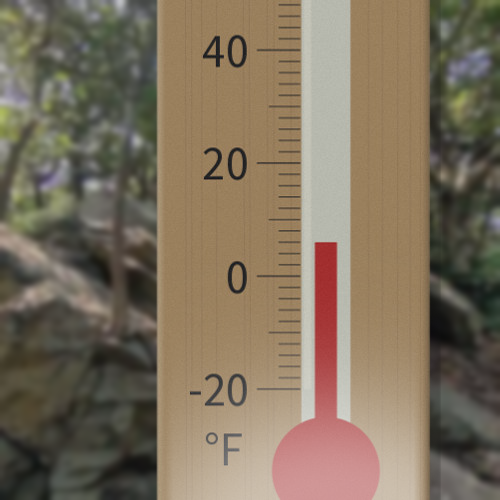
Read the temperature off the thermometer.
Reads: 6 °F
